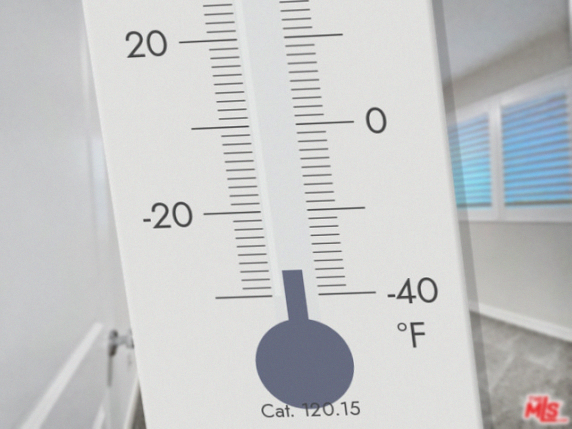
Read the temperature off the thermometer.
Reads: -34 °F
